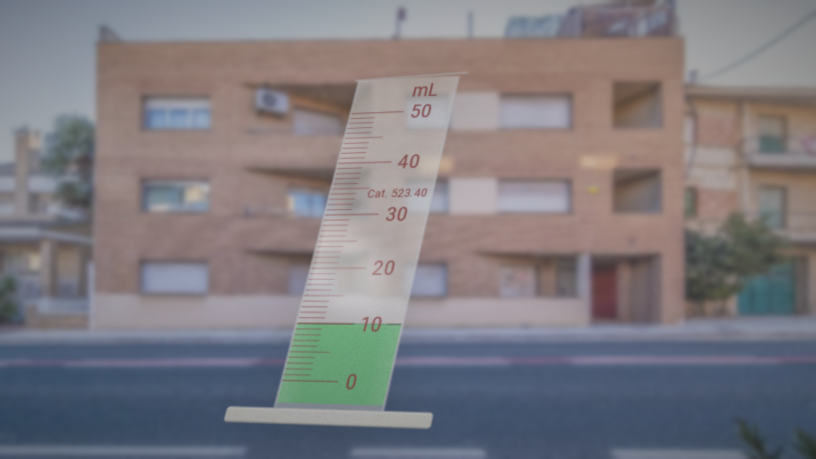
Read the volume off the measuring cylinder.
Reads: 10 mL
